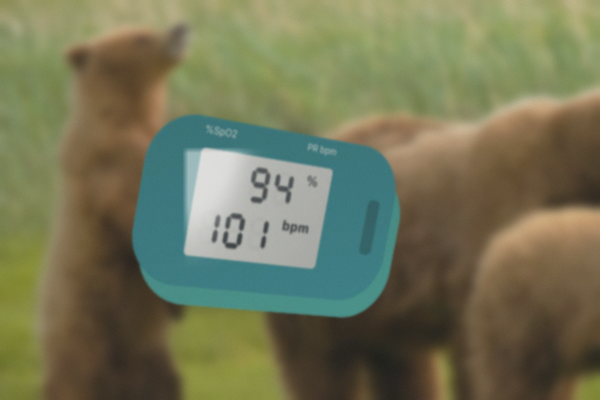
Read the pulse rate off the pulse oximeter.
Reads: 101 bpm
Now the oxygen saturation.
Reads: 94 %
